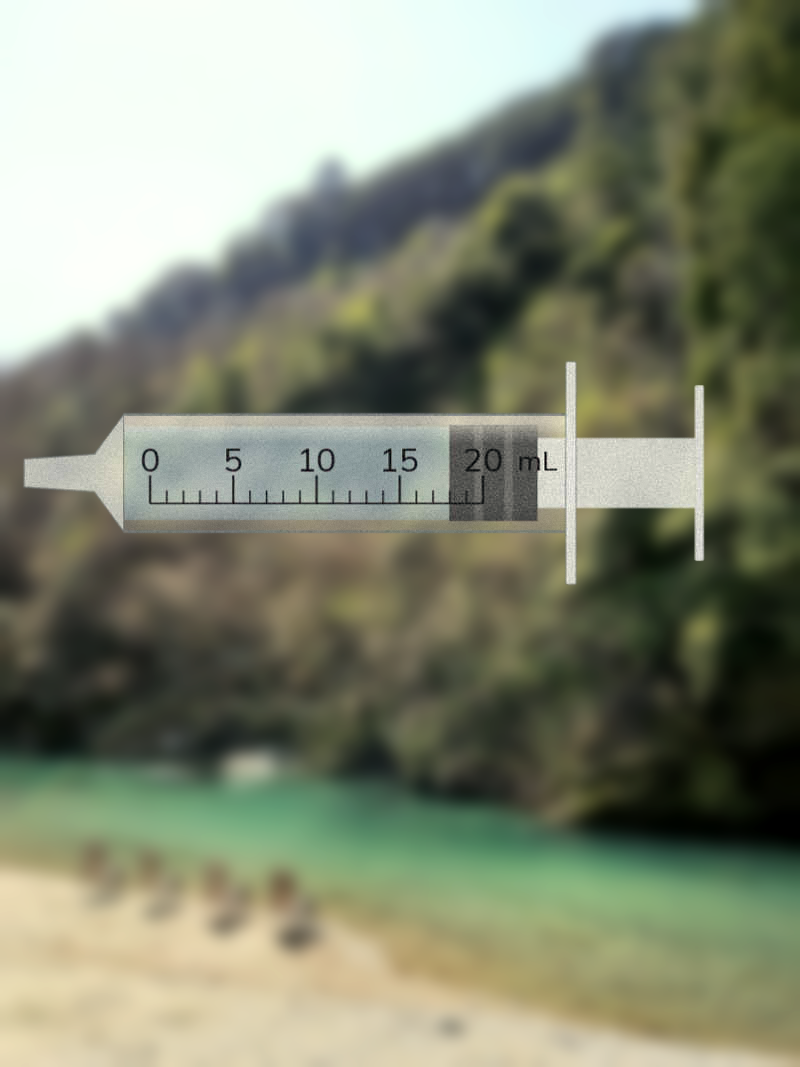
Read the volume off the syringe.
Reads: 18 mL
